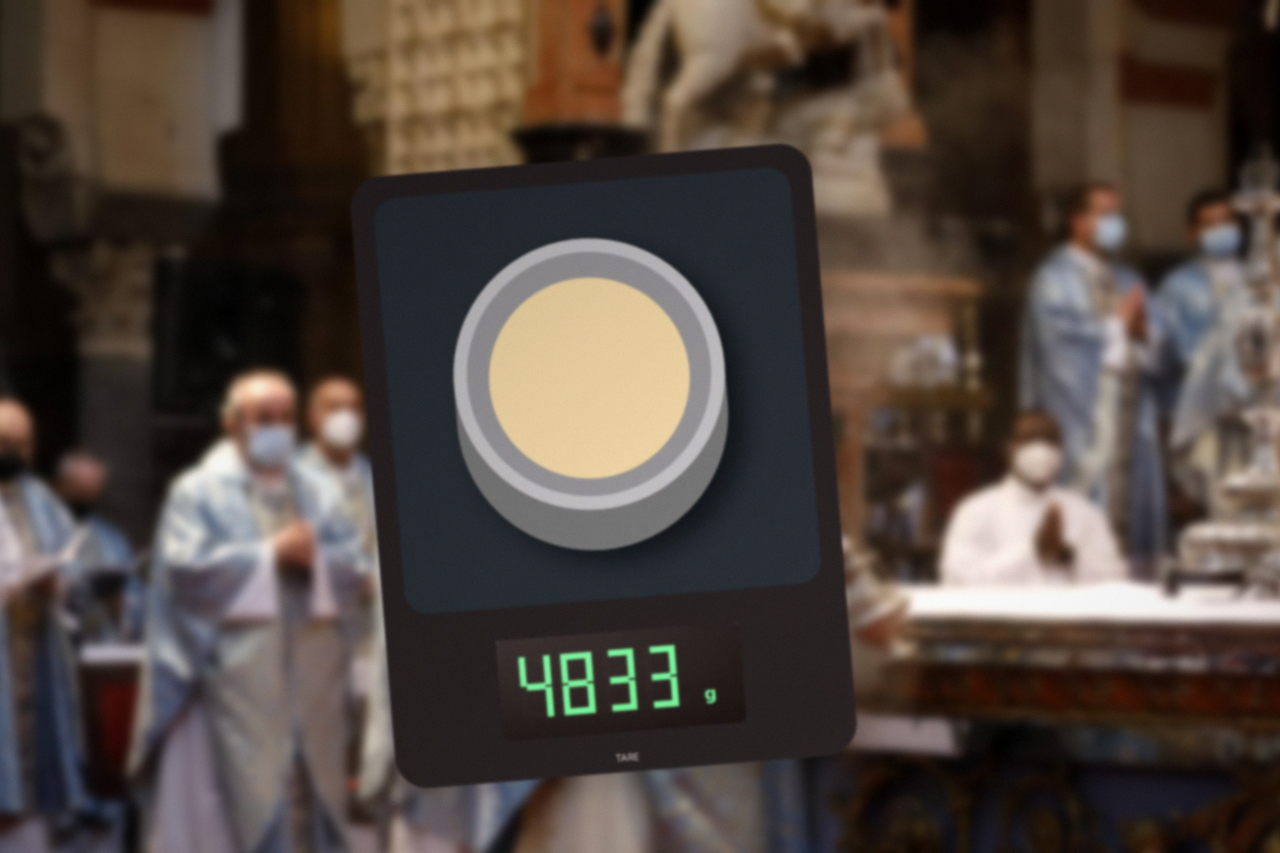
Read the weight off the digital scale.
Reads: 4833 g
